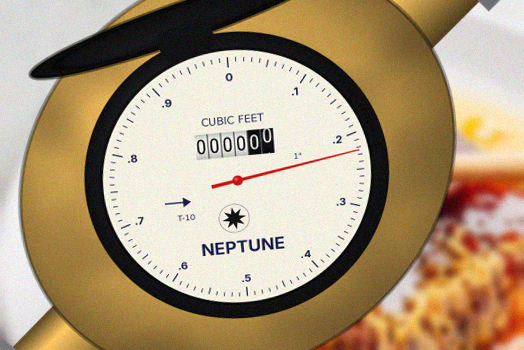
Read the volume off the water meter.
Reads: 0.22 ft³
